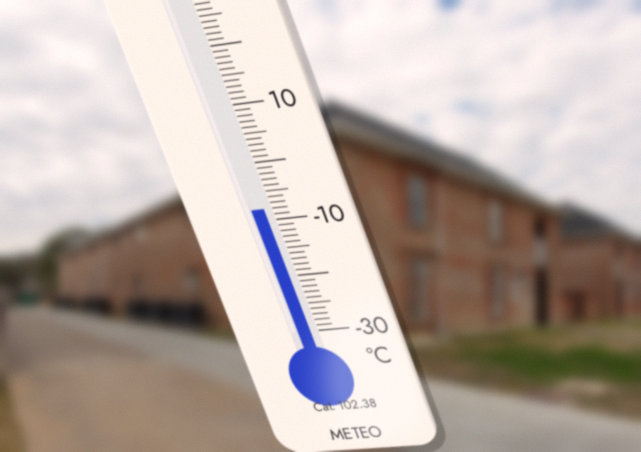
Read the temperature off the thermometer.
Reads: -8 °C
